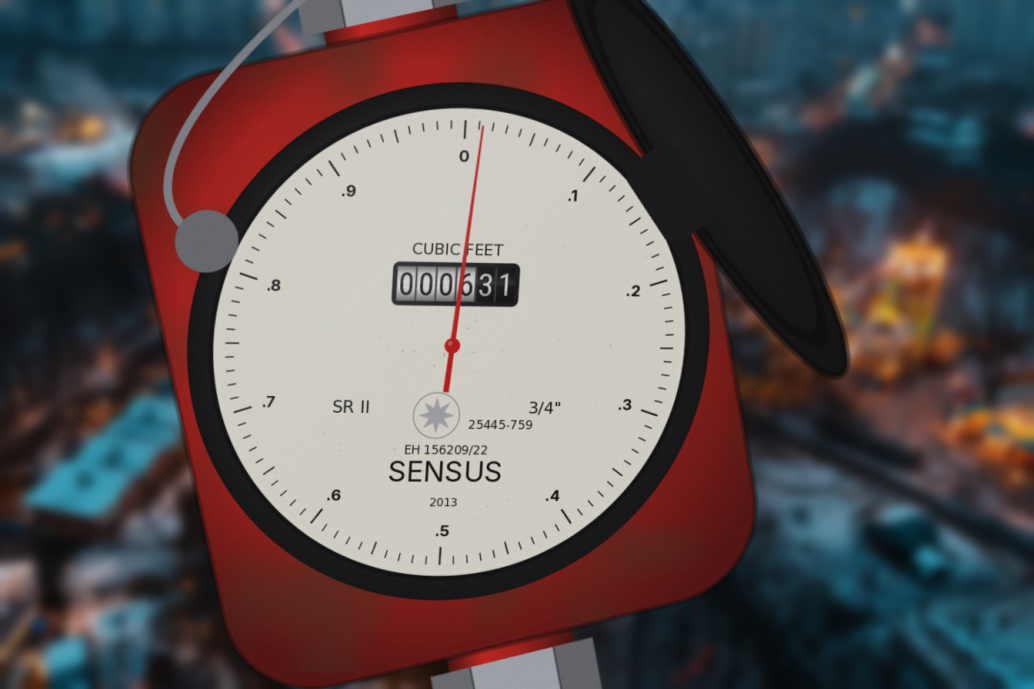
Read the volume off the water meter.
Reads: 631.01 ft³
